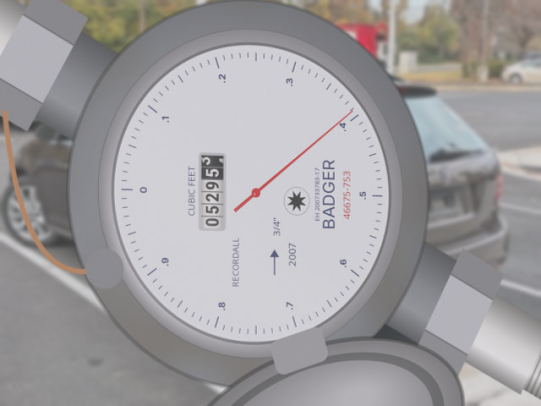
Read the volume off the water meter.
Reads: 52953.39 ft³
